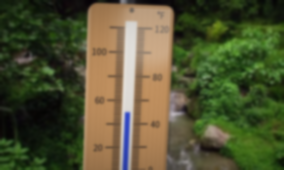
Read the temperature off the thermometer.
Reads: 50 °F
